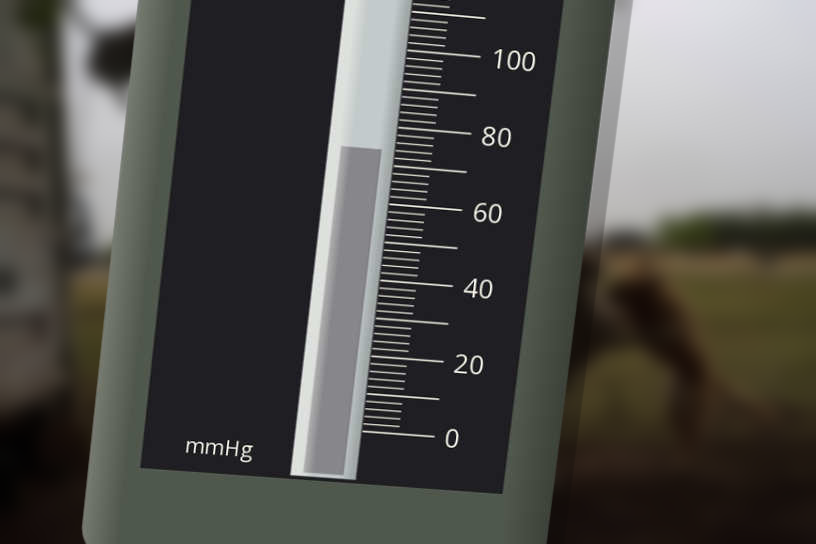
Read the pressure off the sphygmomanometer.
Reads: 74 mmHg
